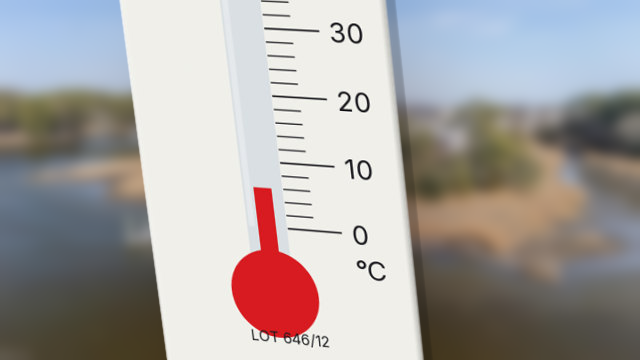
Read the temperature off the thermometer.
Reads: 6 °C
